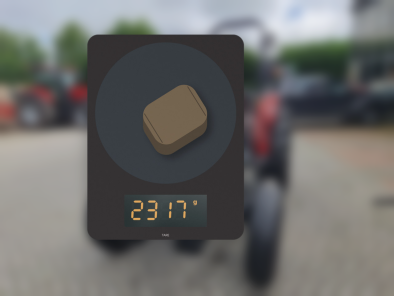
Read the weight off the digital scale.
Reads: 2317 g
